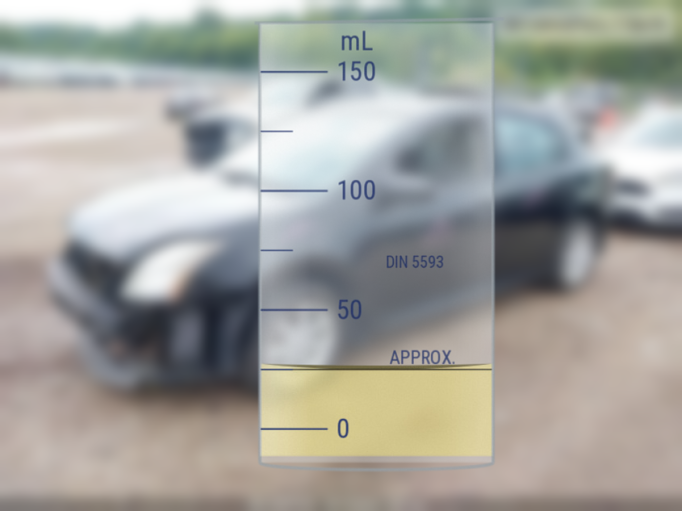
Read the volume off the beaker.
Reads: 25 mL
